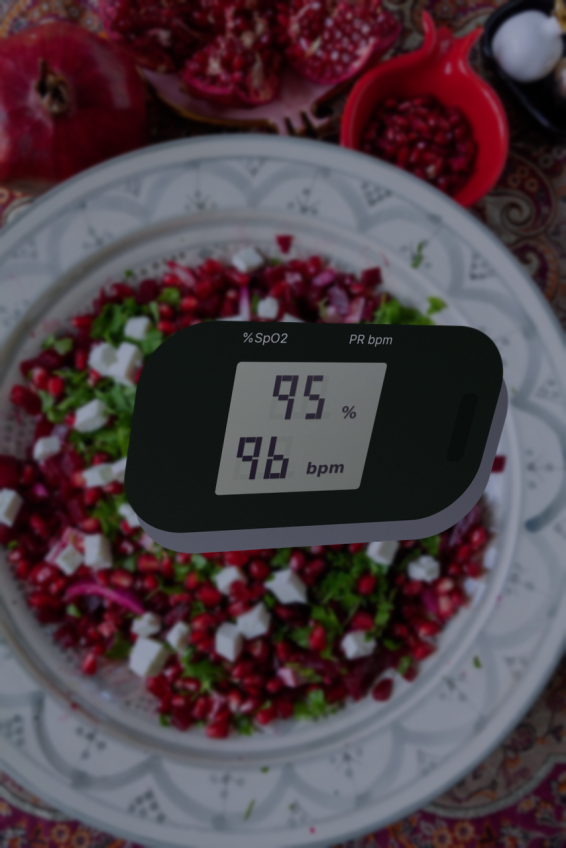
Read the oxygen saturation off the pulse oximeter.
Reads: 95 %
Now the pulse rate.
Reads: 96 bpm
